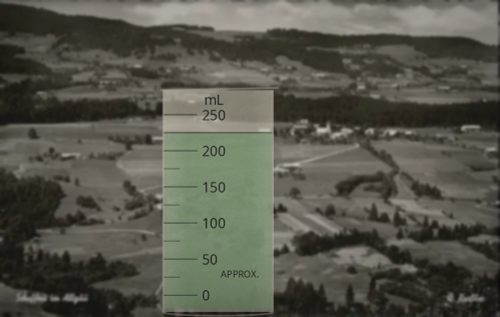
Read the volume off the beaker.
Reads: 225 mL
